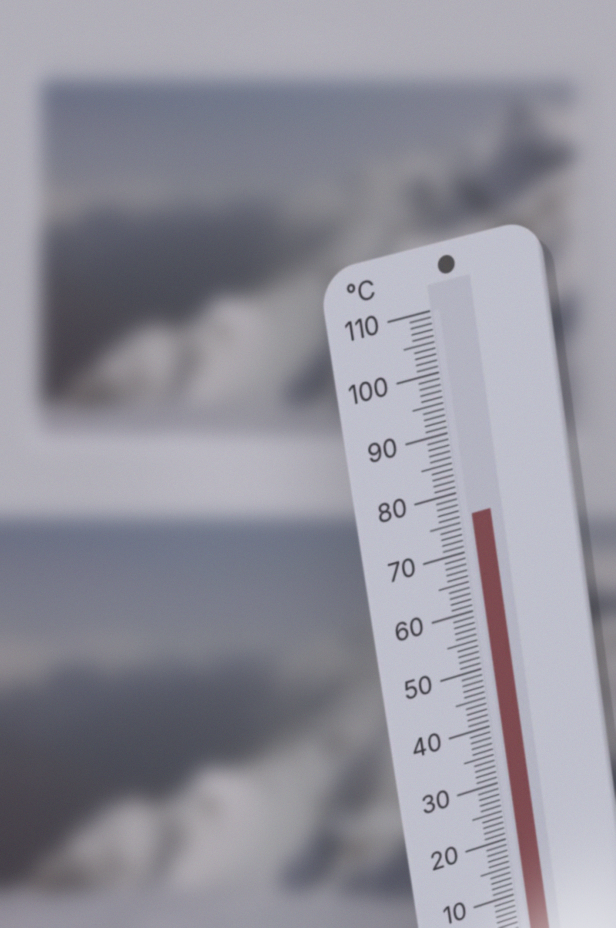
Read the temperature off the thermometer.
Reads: 76 °C
